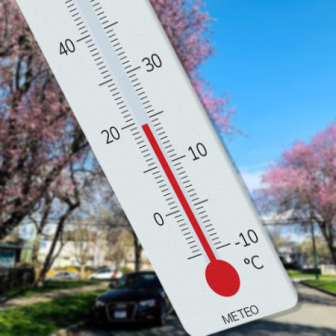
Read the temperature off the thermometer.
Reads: 19 °C
